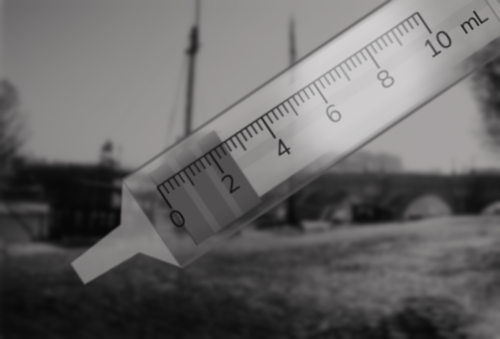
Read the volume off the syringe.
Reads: 0 mL
